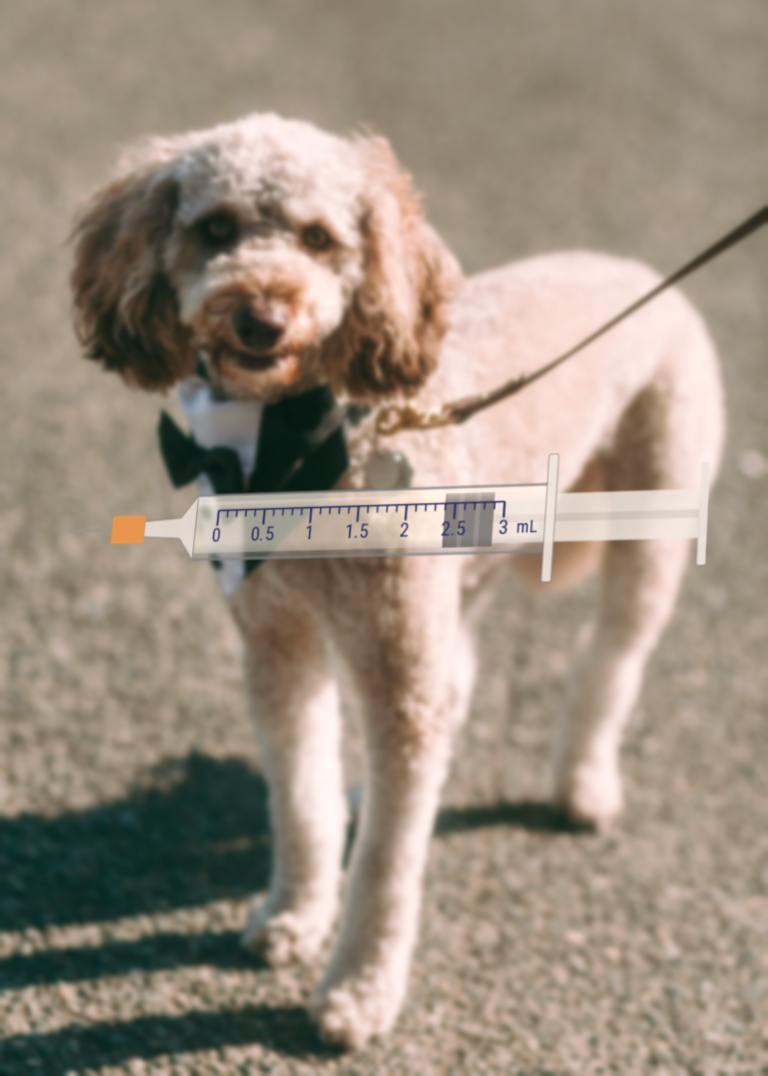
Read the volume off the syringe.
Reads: 2.4 mL
